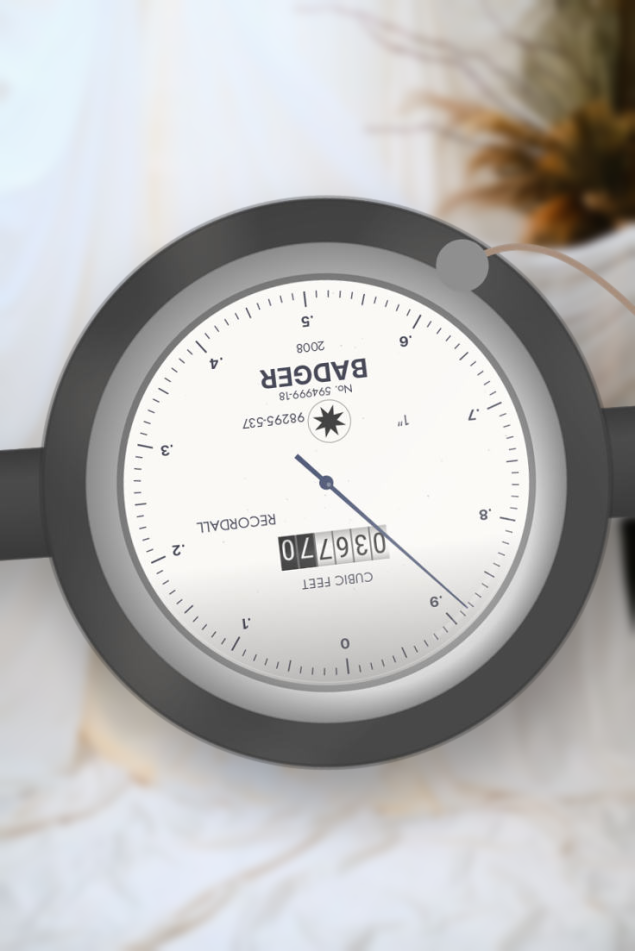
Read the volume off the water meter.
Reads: 36769.88 ft³
